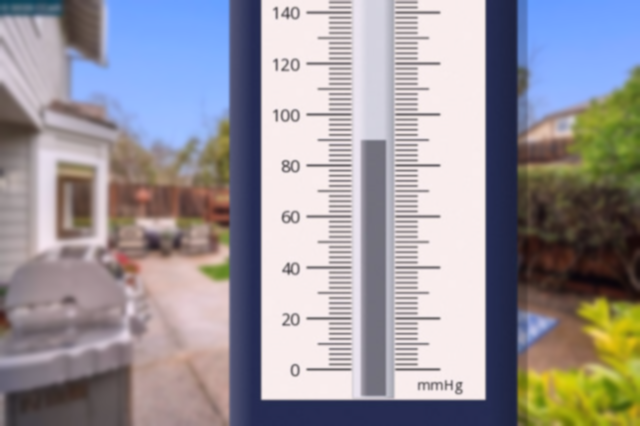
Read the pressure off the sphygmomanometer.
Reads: 90 mmHg
